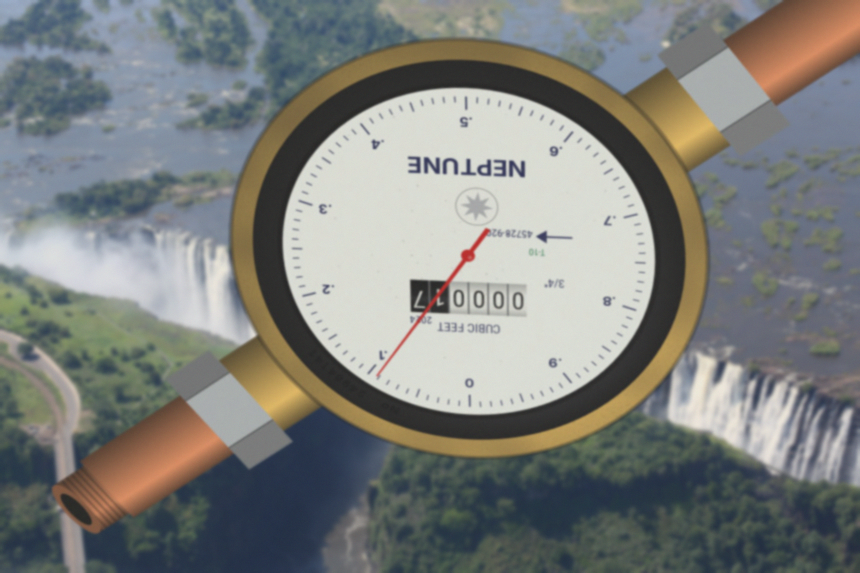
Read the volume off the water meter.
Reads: 17.09 ft³
